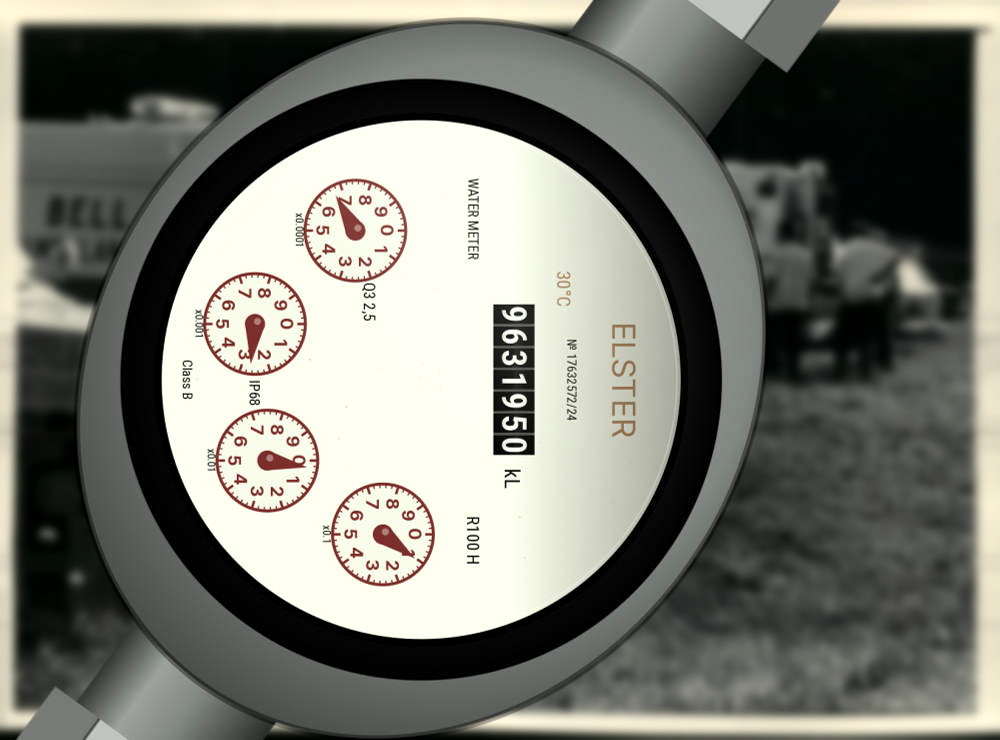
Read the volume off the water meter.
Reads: 9631950.1026 kL
